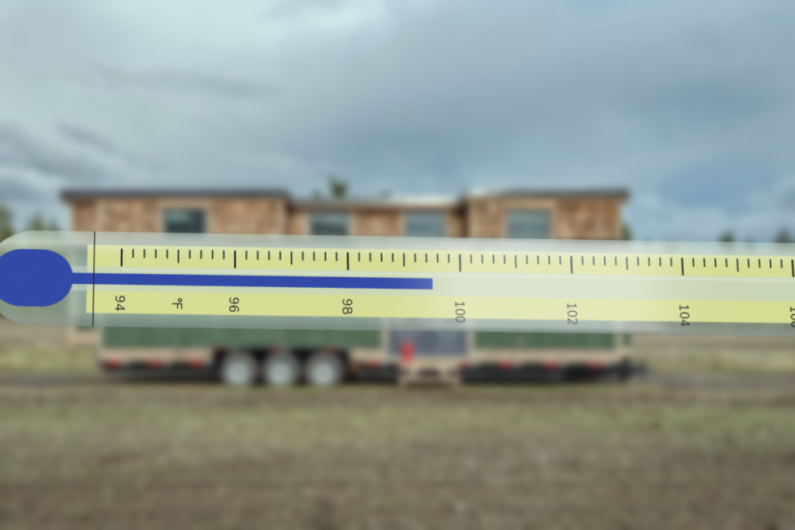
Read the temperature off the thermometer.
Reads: 99.5 °F
